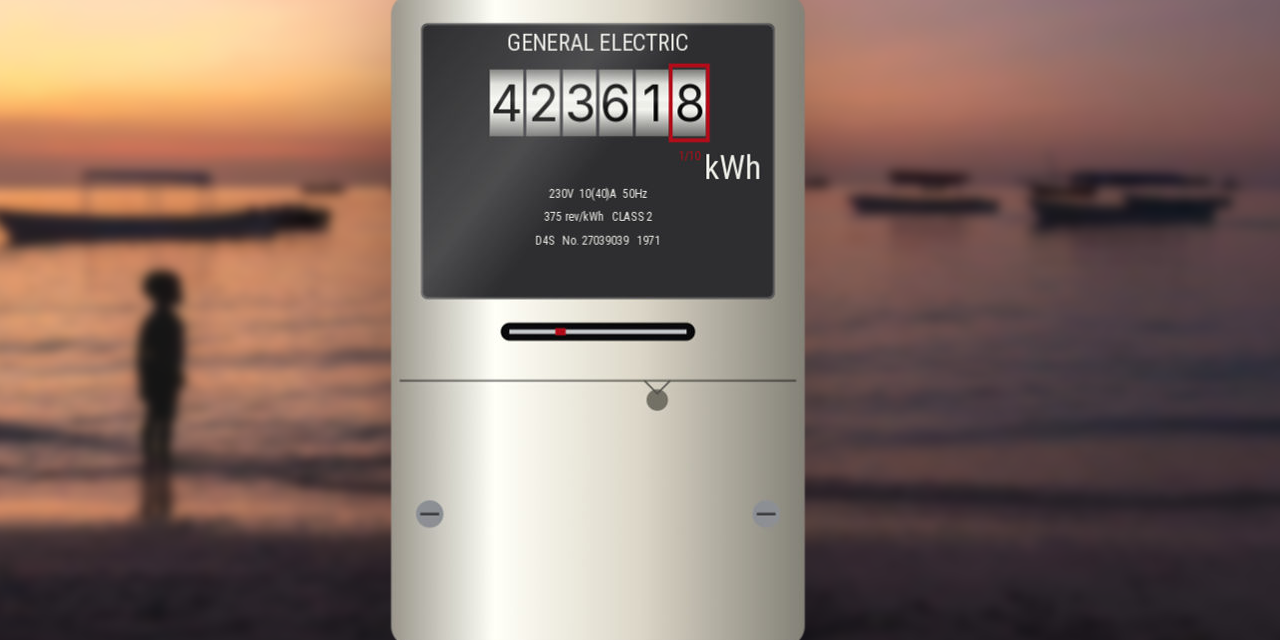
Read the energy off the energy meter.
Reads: 42361.8 kWh
